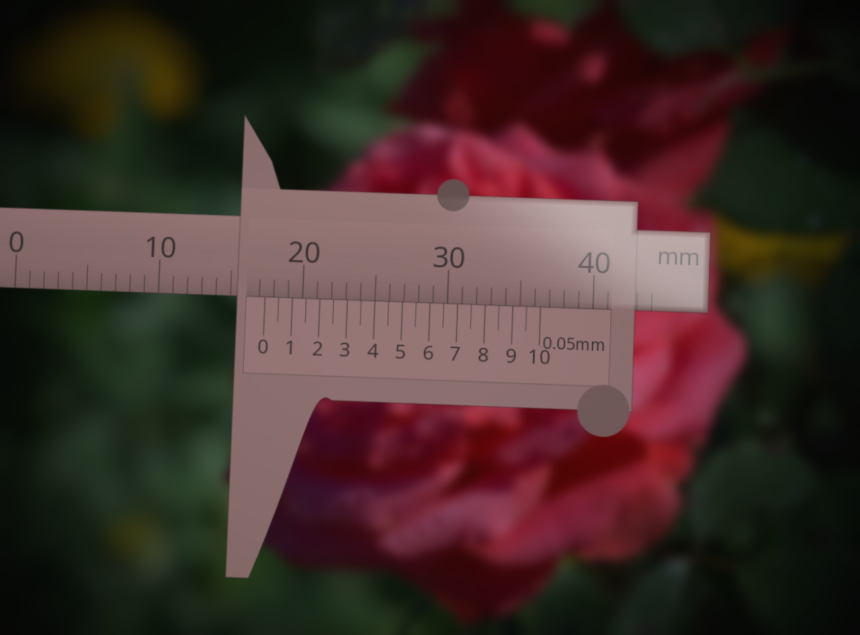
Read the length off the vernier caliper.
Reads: 17.4 mm
